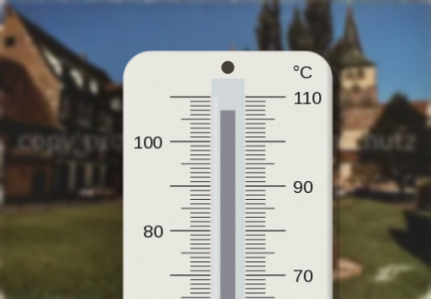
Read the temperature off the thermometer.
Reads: 107 °C
